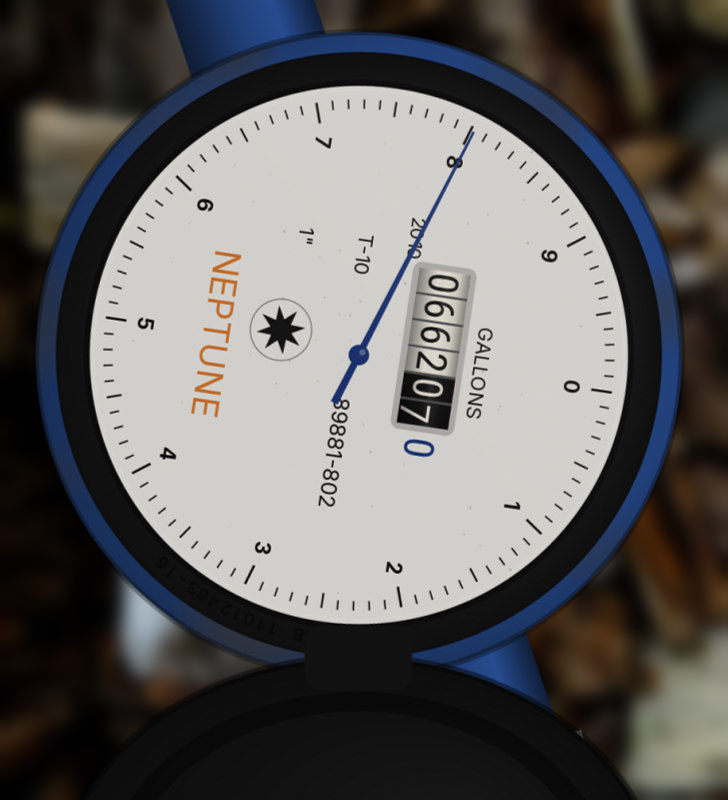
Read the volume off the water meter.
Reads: 662068.0 gal
